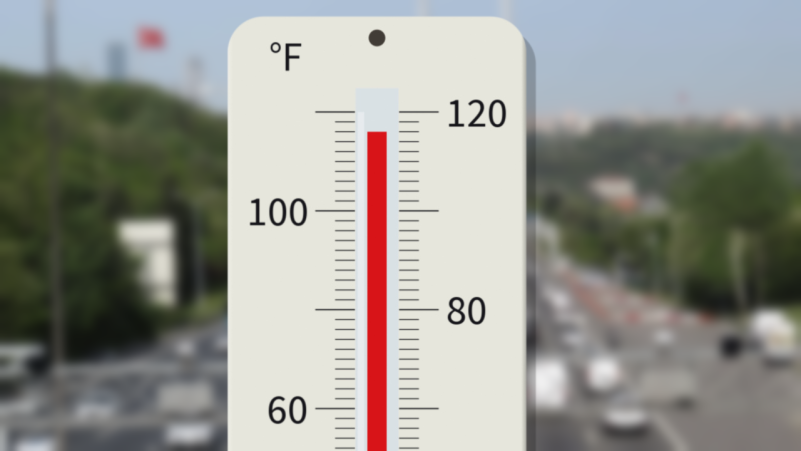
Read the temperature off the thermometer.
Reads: 116 °F
